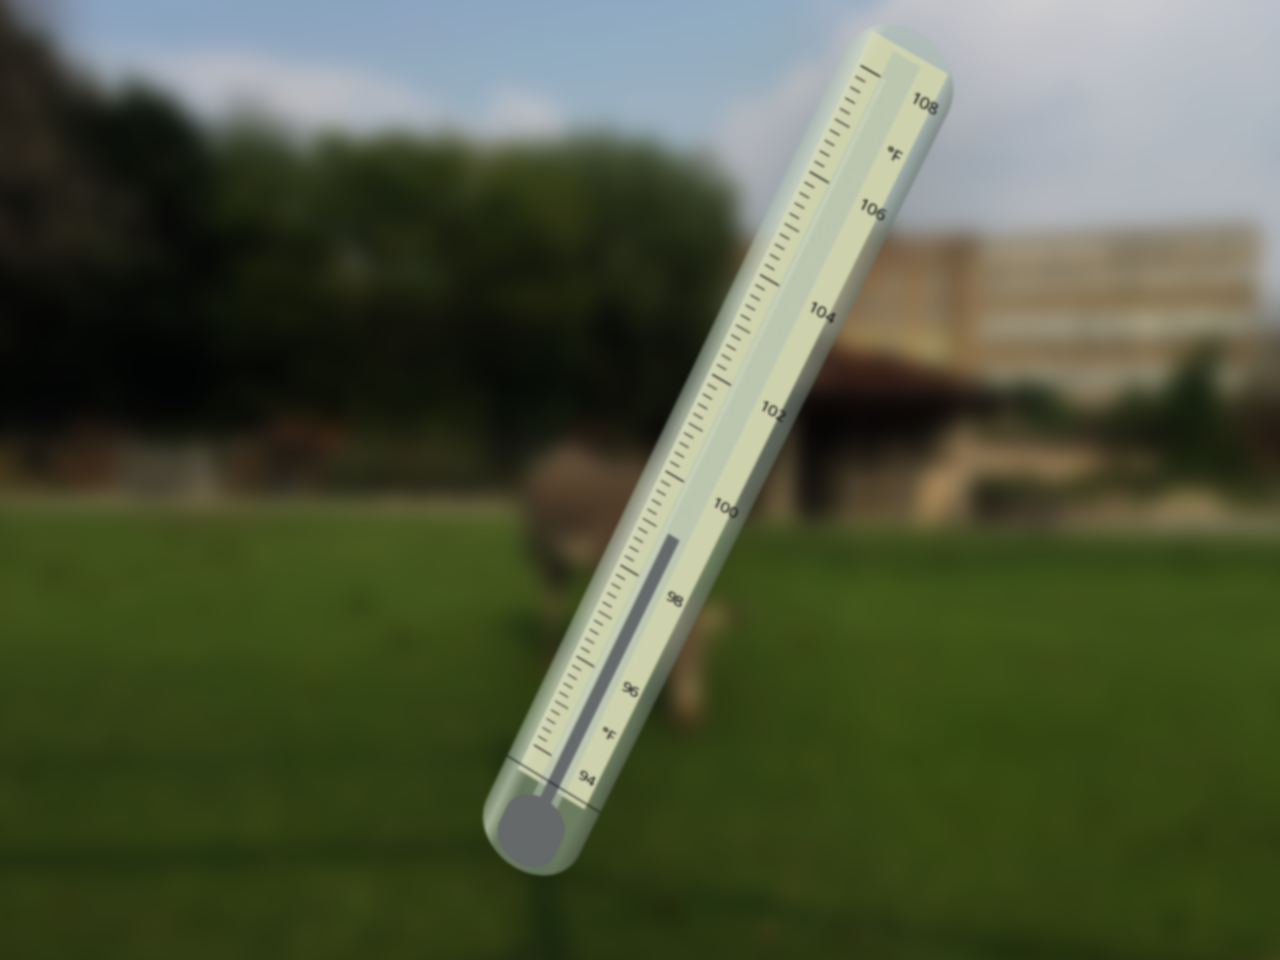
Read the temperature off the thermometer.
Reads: 99 °F
